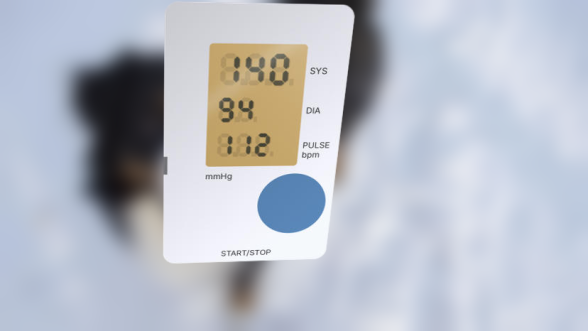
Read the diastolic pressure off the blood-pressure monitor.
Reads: 94 mmHg
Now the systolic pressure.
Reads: 140 mmHg
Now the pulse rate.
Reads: 112 bpm
